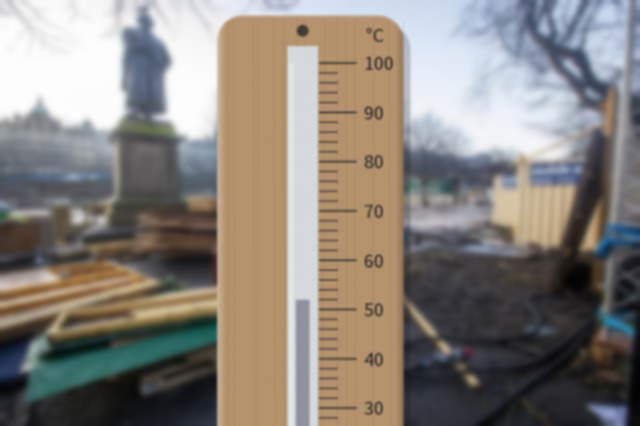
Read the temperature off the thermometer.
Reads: 52 °C
